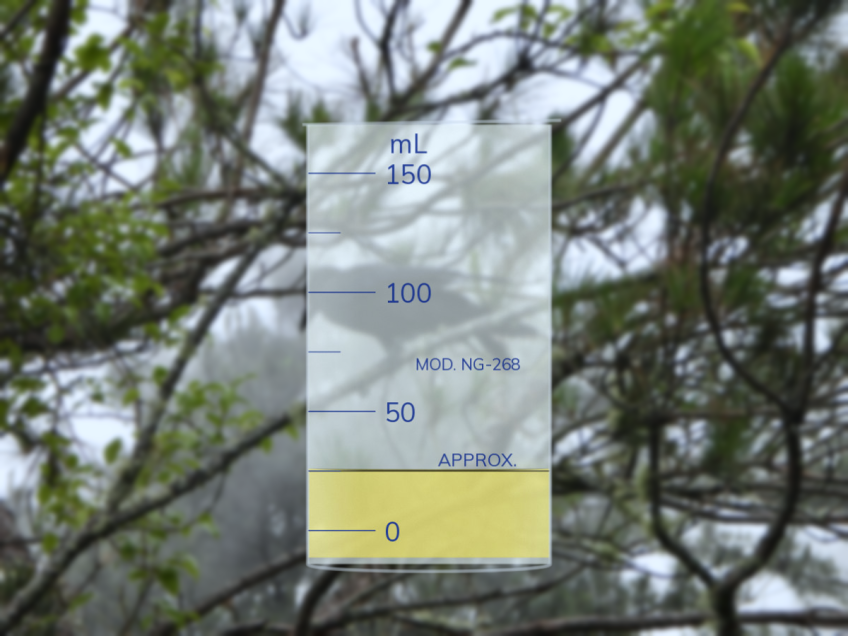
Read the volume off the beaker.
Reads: 25 mL
